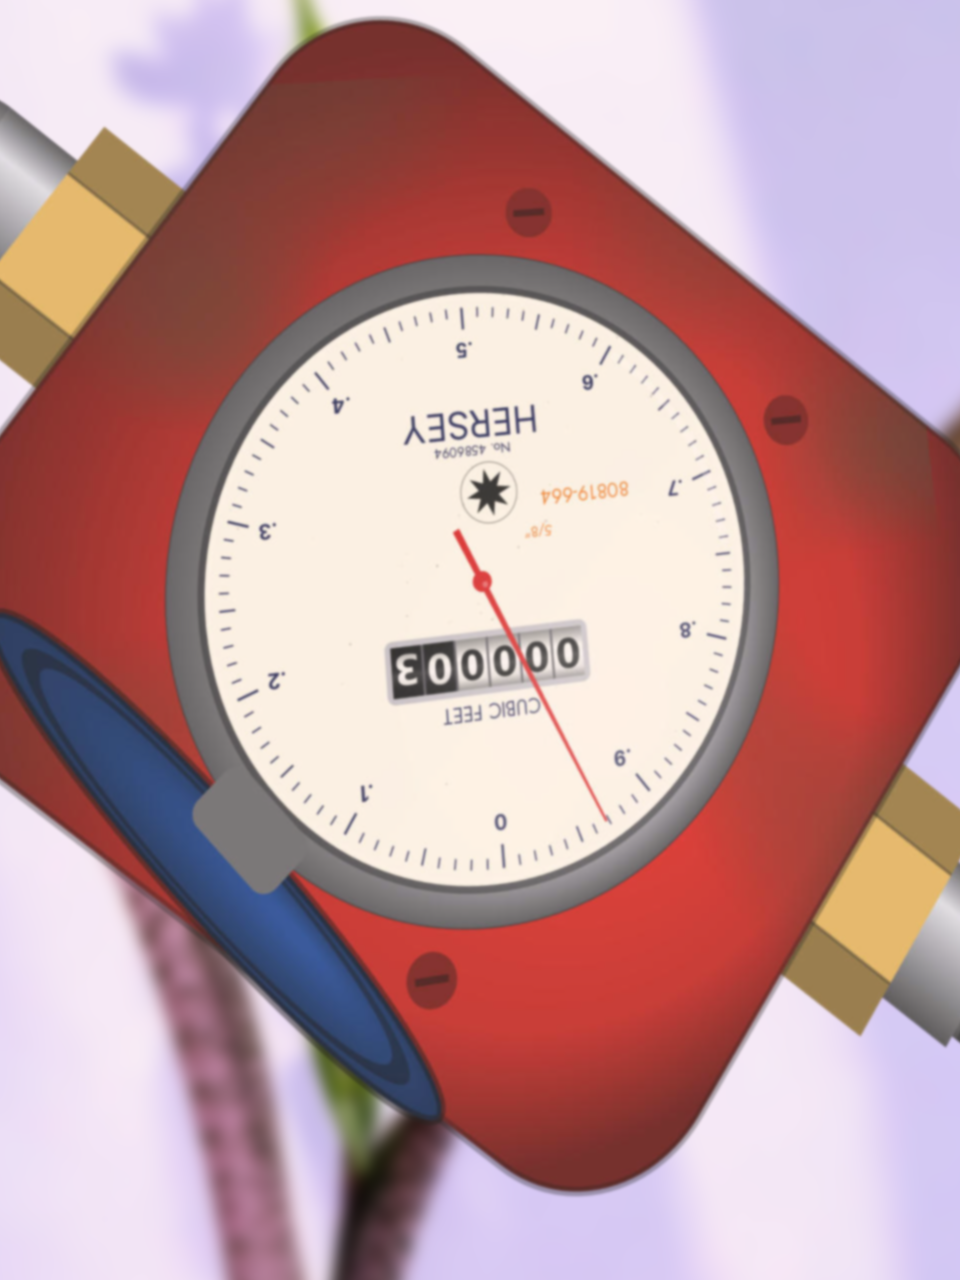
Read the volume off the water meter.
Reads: 2.93 ft³
